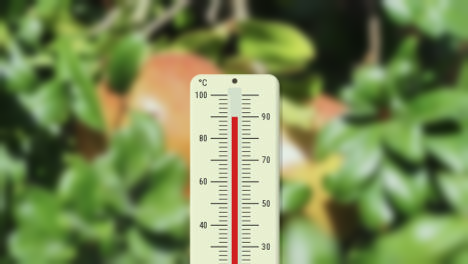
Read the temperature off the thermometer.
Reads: 90 °C
